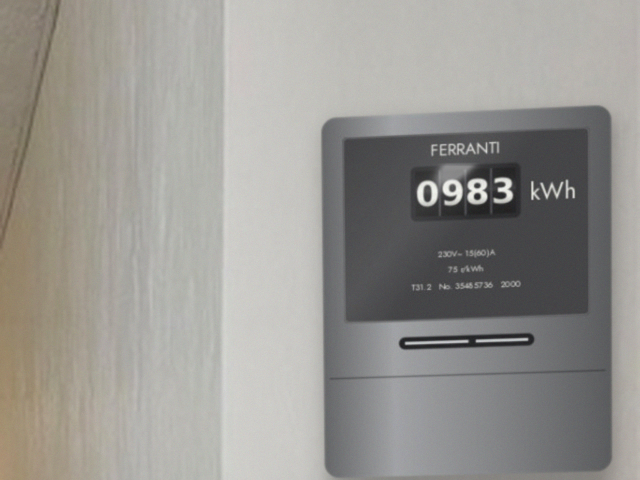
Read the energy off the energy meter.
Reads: 983 kWh
